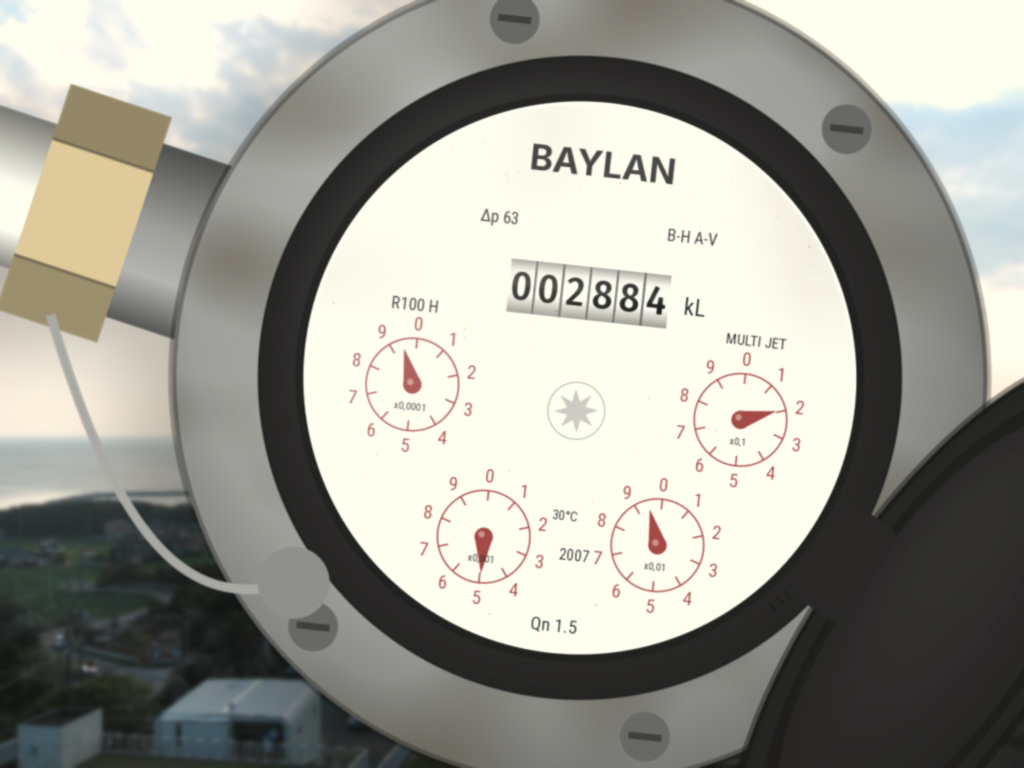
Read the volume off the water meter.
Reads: 2884.1949 kL
